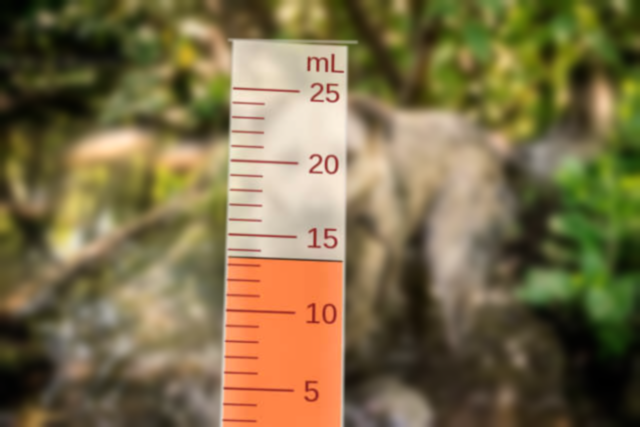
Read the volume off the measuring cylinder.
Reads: 13.5 mL
